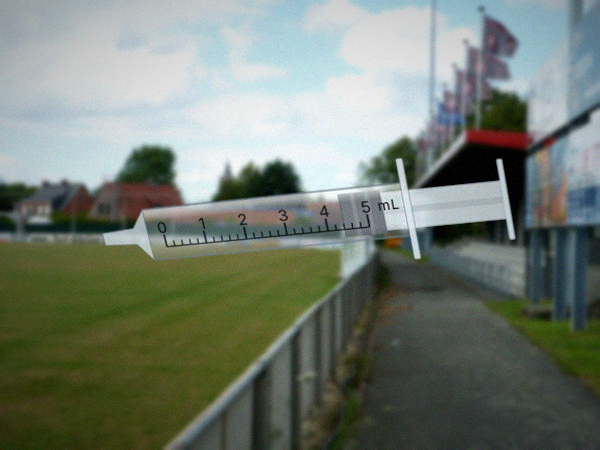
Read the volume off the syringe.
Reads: 4.4 mL
